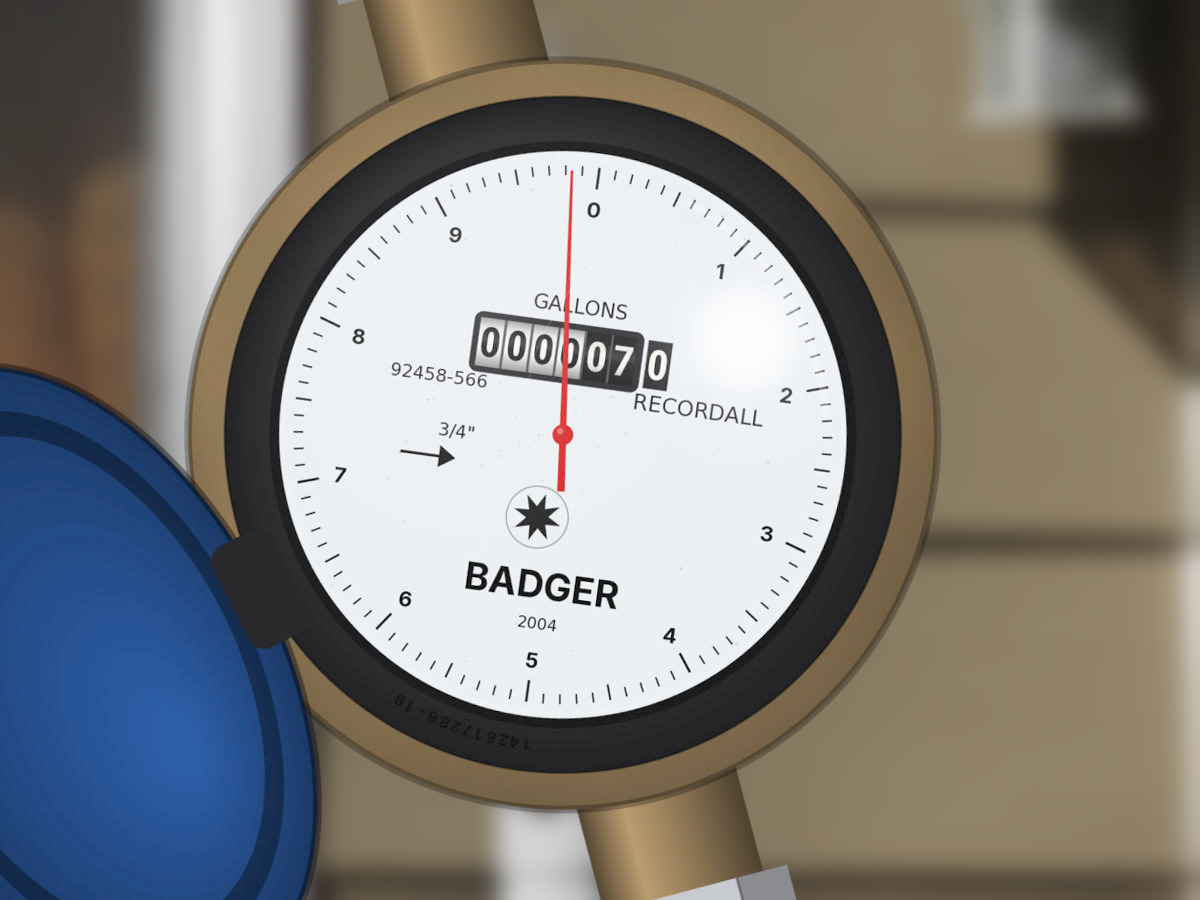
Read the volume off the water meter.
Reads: 69.8 gal
